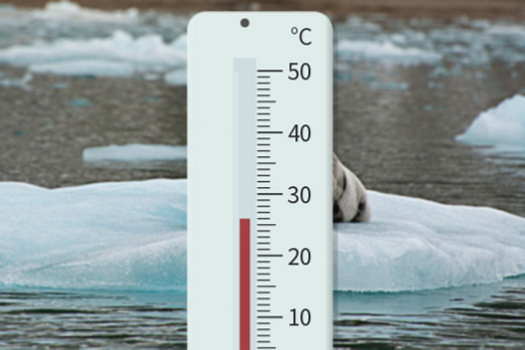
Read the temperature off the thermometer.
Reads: 26 °C
